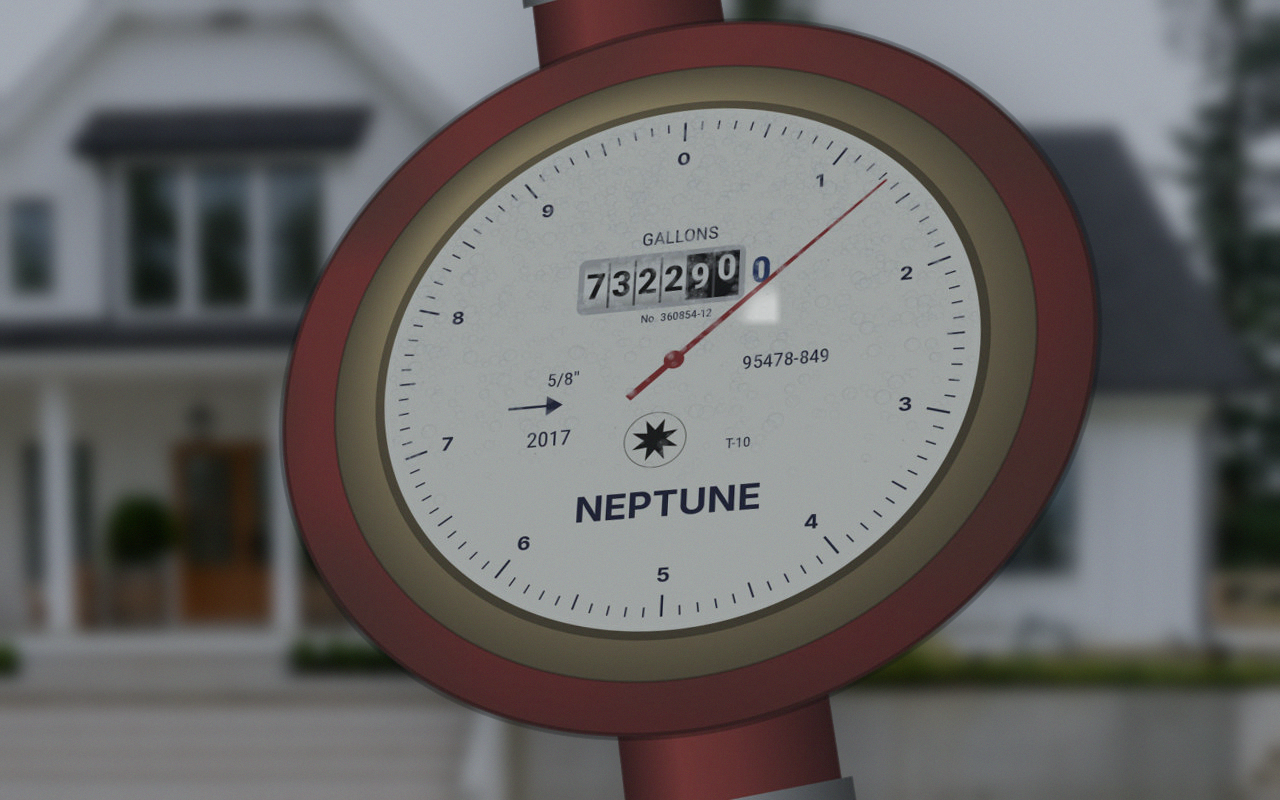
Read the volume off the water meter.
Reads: 7322901.3 gal
